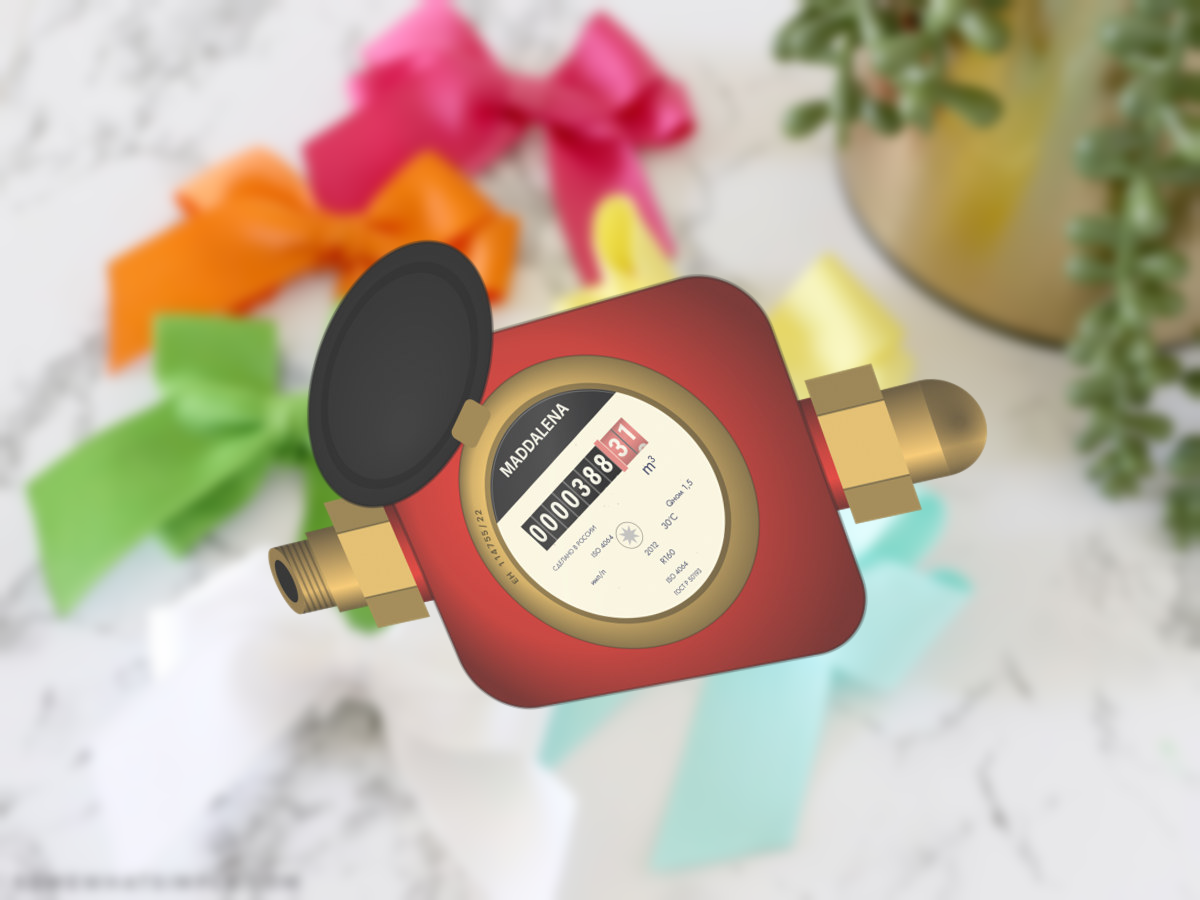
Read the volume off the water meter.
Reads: 388.31 m³
